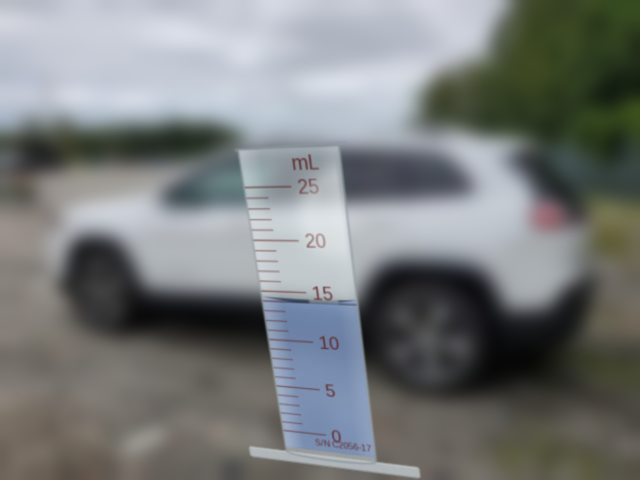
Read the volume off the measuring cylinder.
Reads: 14 mL
